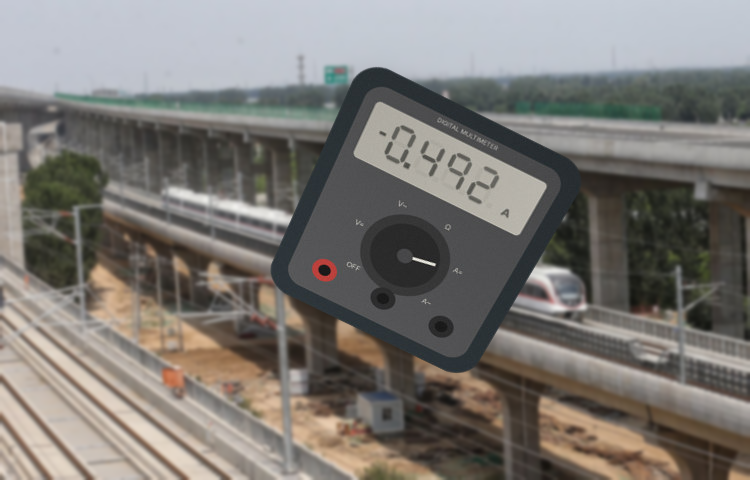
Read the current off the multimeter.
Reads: -0.492 A
